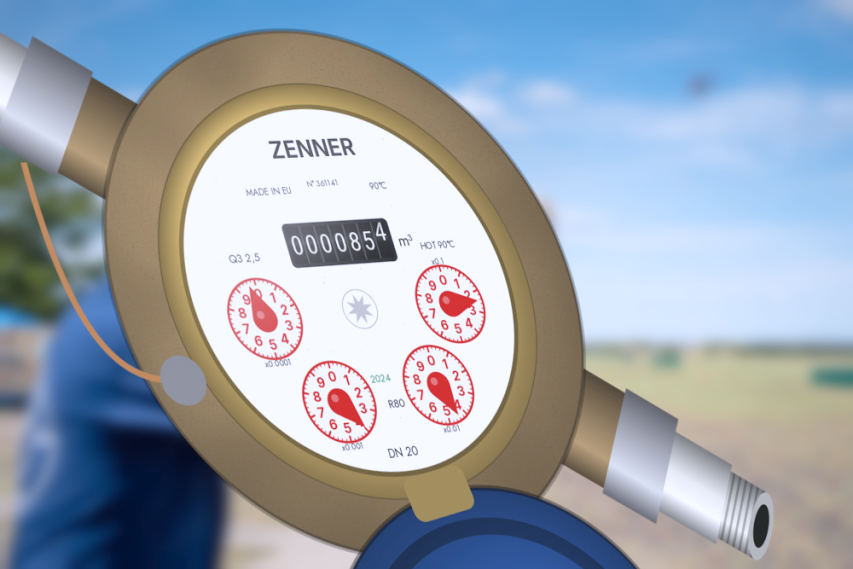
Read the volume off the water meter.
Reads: 854.2439 m³
